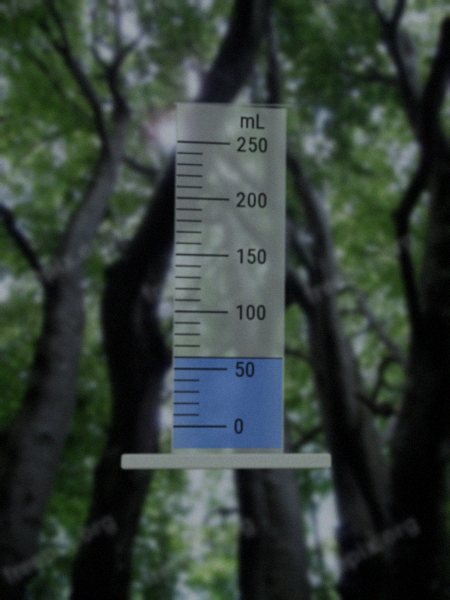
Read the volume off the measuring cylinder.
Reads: 60 mL
